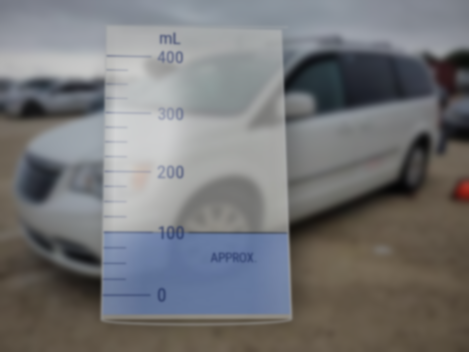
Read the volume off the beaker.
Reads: 100 mL
